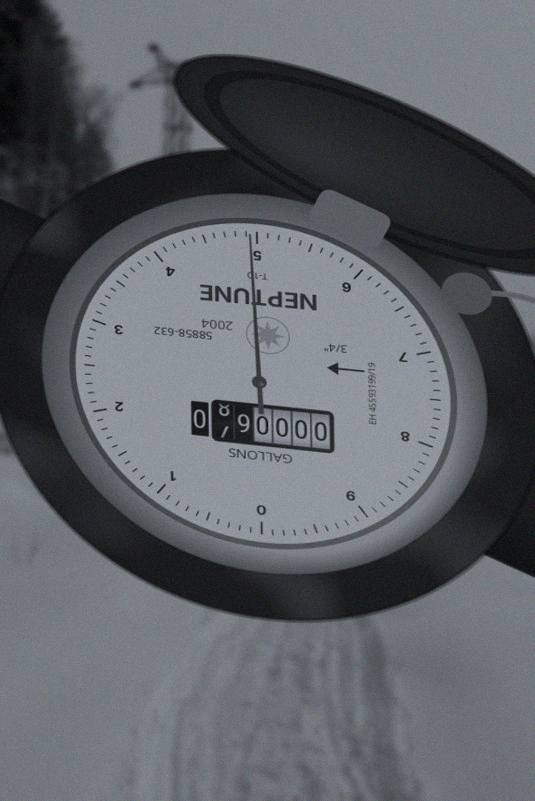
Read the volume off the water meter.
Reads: 674.9 gal
